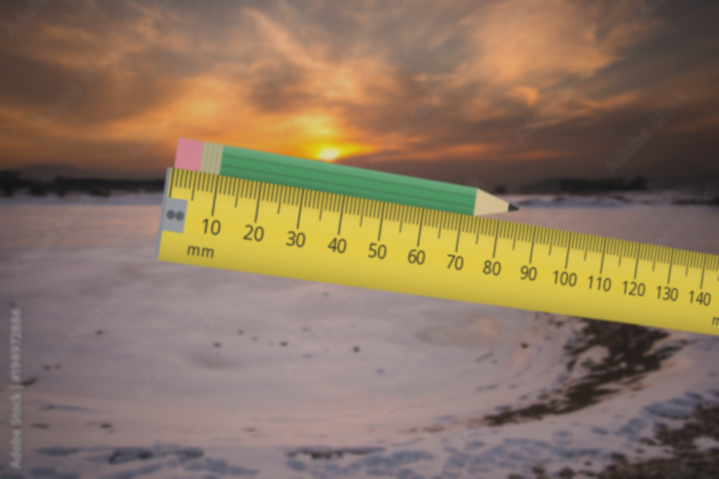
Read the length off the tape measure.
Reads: 85 mm
